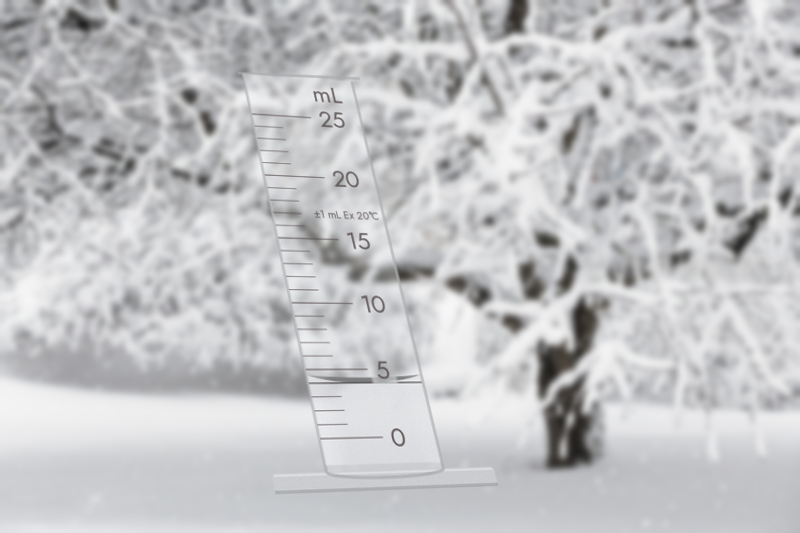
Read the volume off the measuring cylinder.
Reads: 4 mL
